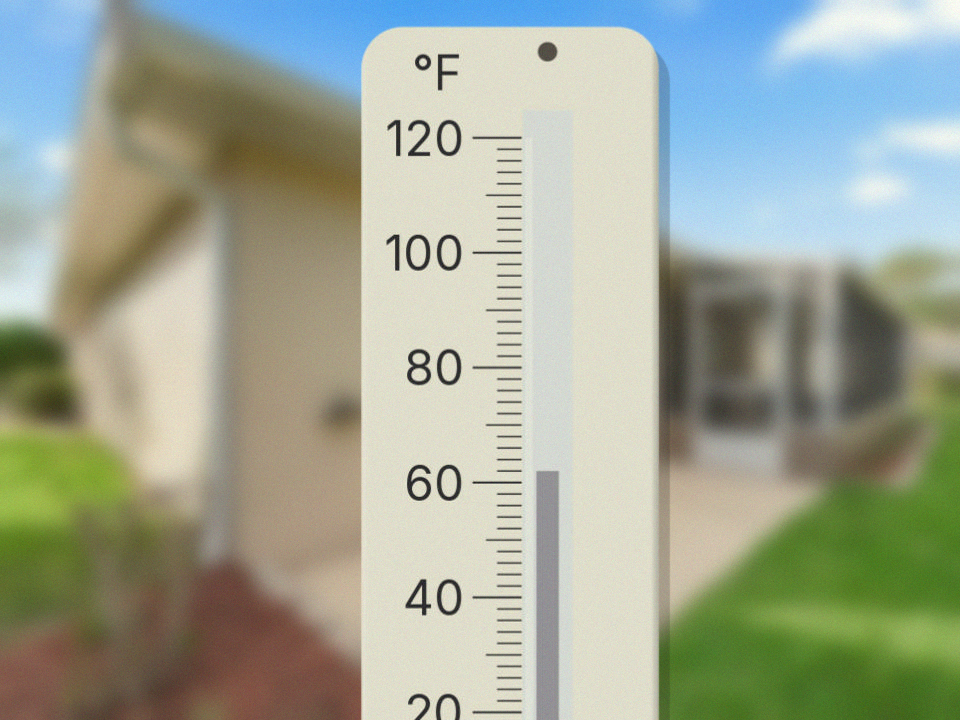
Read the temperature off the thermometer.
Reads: 62 °F
